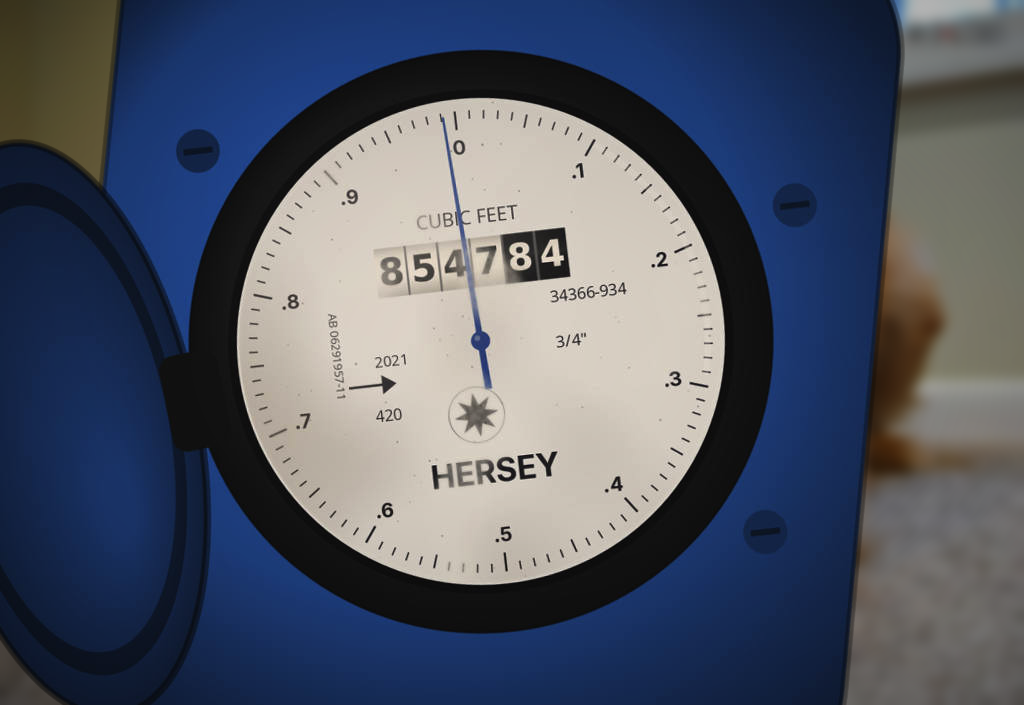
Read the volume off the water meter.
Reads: 854783.99 ft³
